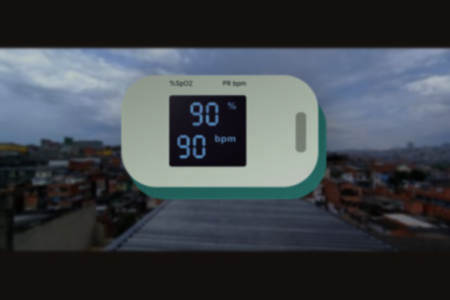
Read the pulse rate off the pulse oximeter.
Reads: 90 bpm
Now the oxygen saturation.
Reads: 90 %
